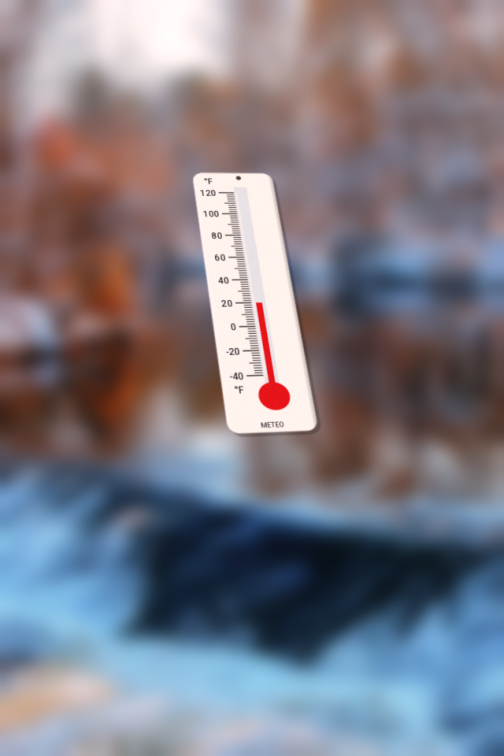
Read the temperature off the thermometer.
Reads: 20 °F
